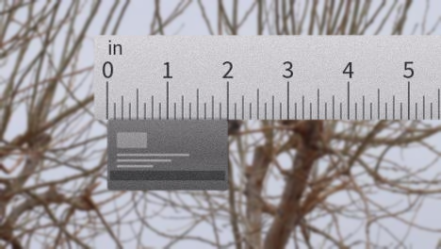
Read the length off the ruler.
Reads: 2 in
